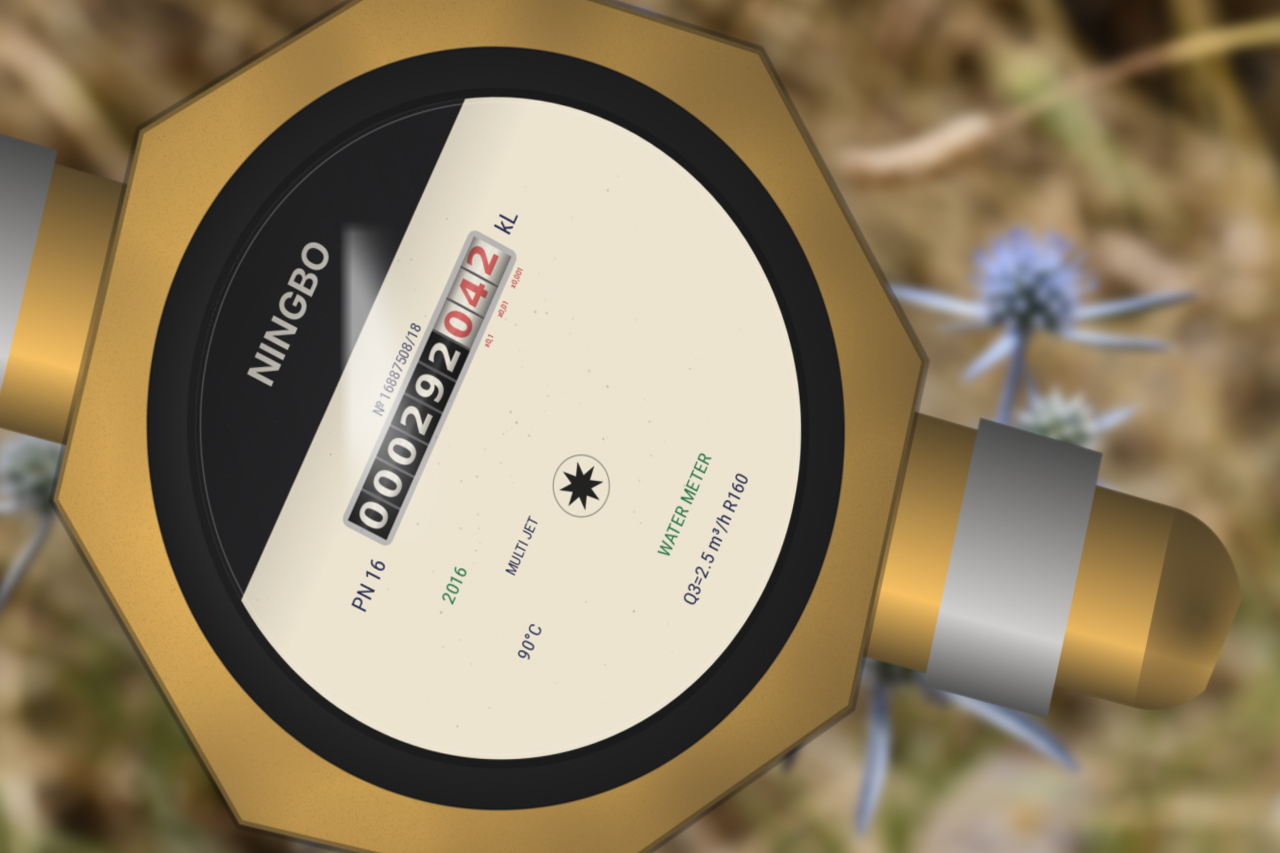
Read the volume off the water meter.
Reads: 292.042 kL
